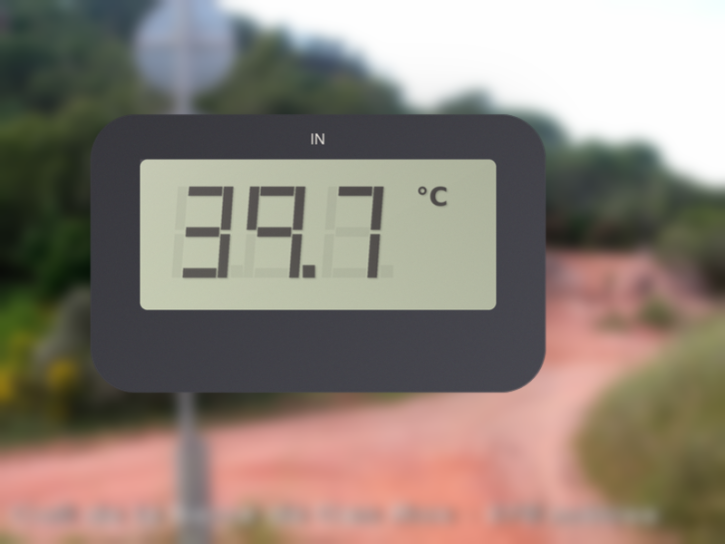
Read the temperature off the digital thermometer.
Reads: 39.7 °C
